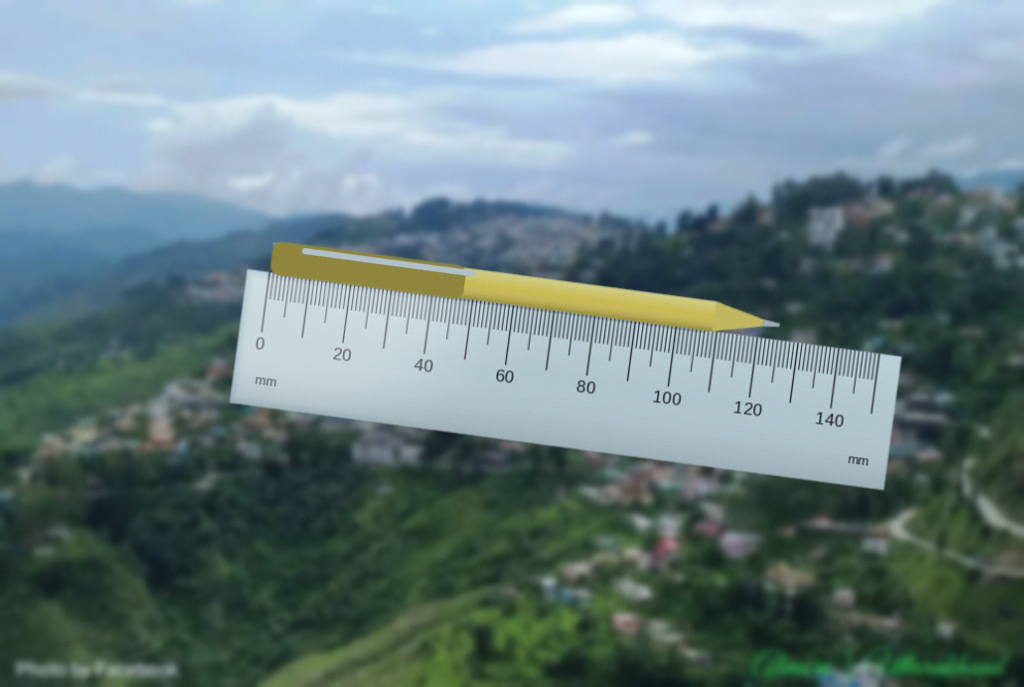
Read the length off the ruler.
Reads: 125 mm
